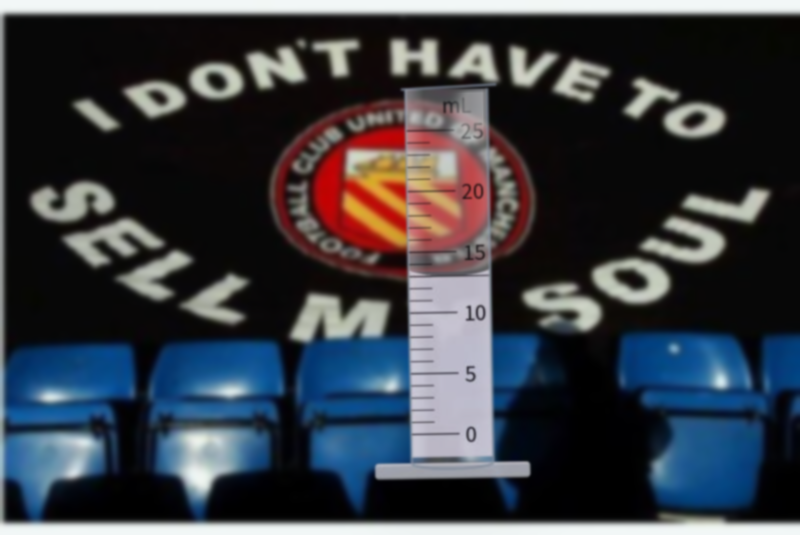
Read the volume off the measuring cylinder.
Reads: 13 mL
